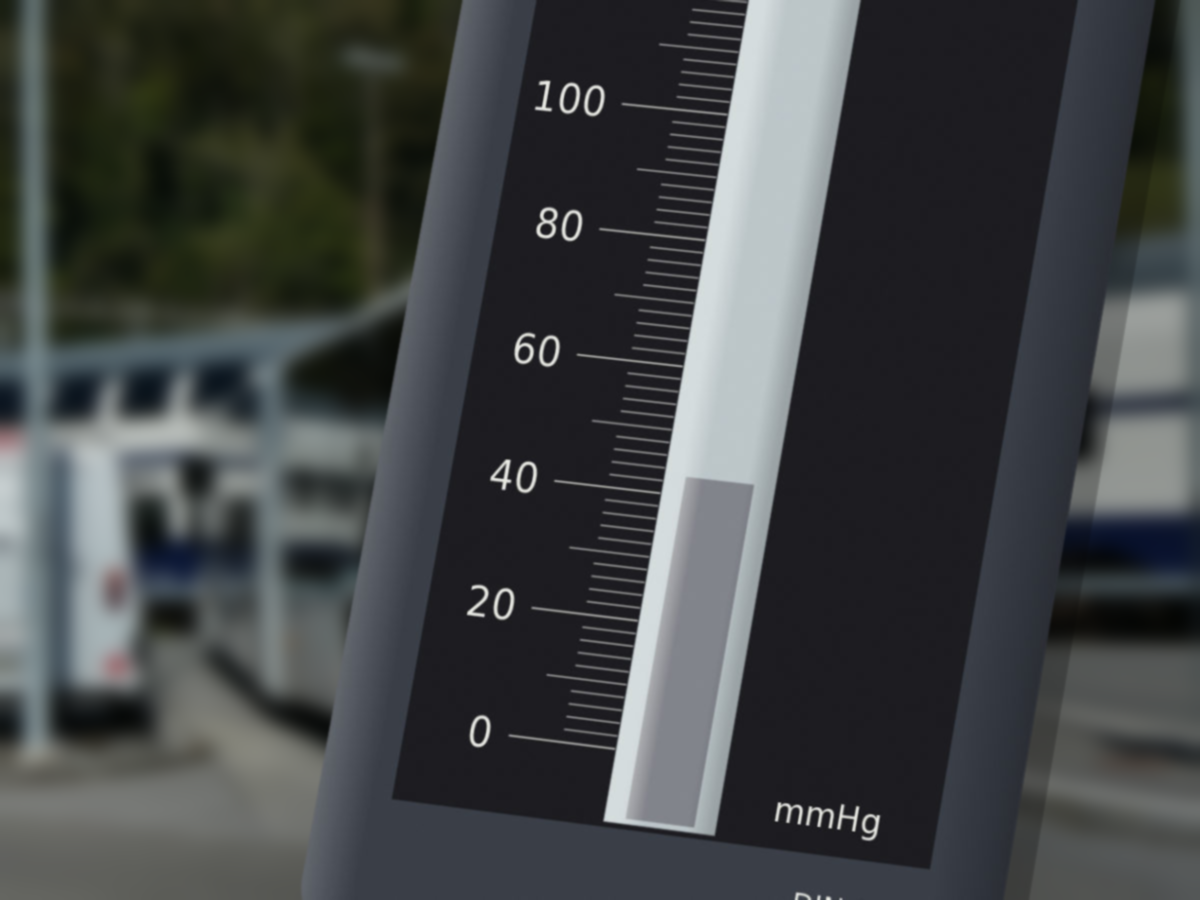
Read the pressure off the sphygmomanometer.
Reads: 43 mmHg
